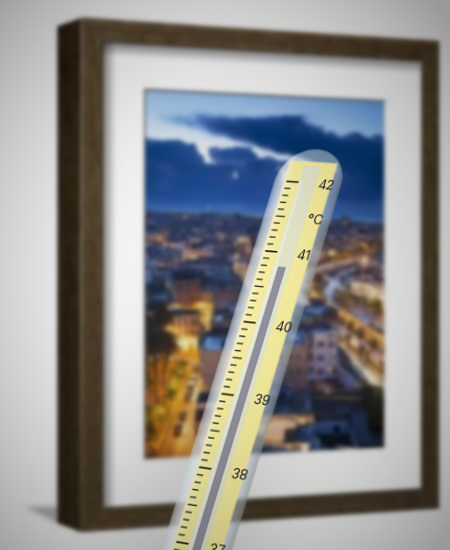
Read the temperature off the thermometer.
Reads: 40.8 °C
